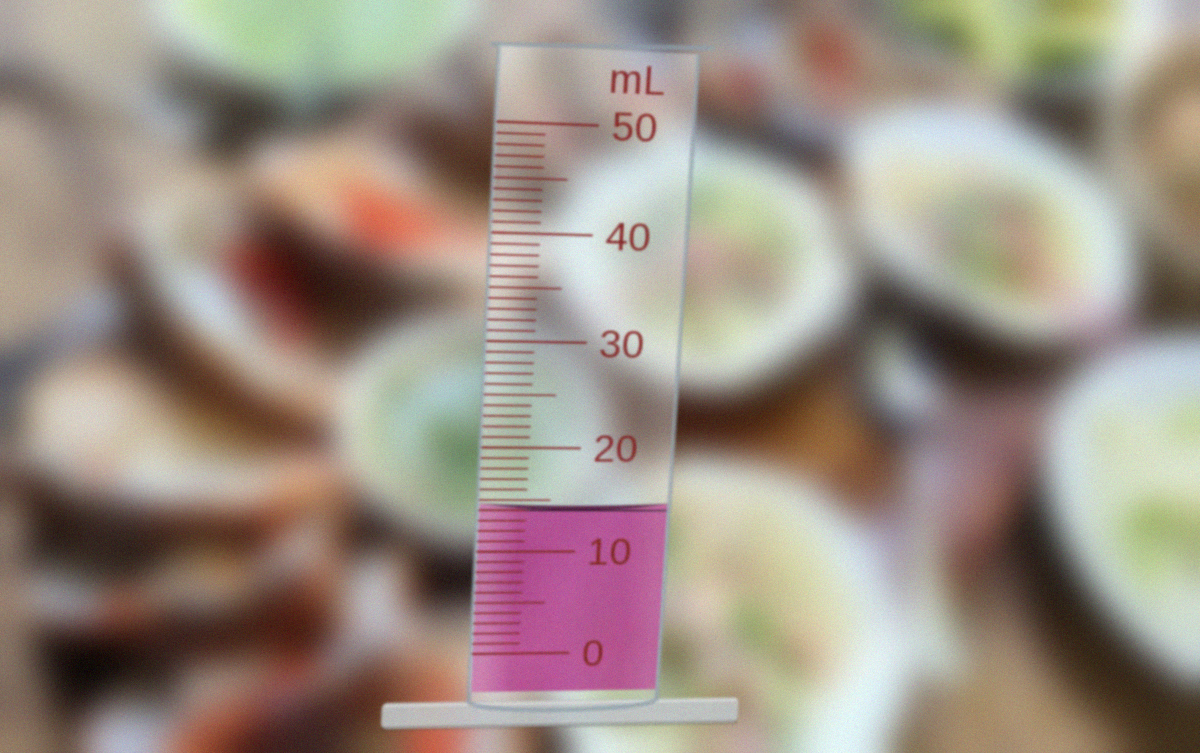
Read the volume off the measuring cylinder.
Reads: 14 mL
